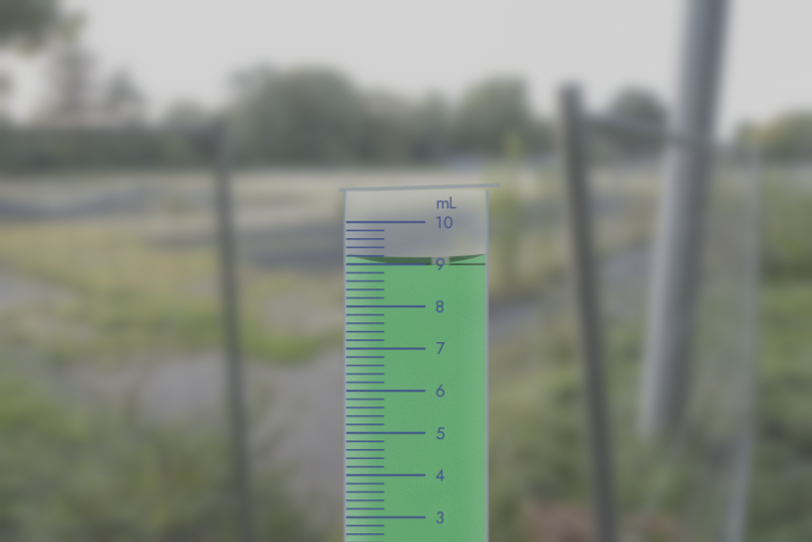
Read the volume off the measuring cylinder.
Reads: 9 mL
